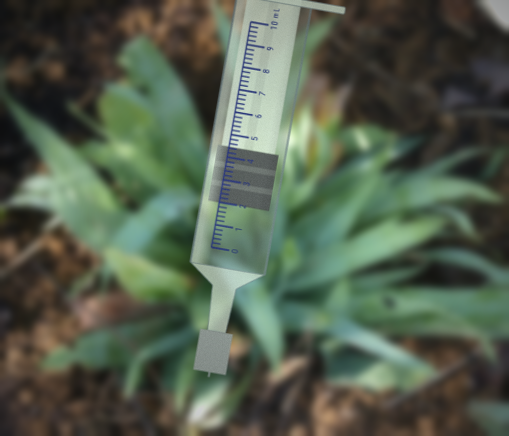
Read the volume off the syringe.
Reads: 2 mL
